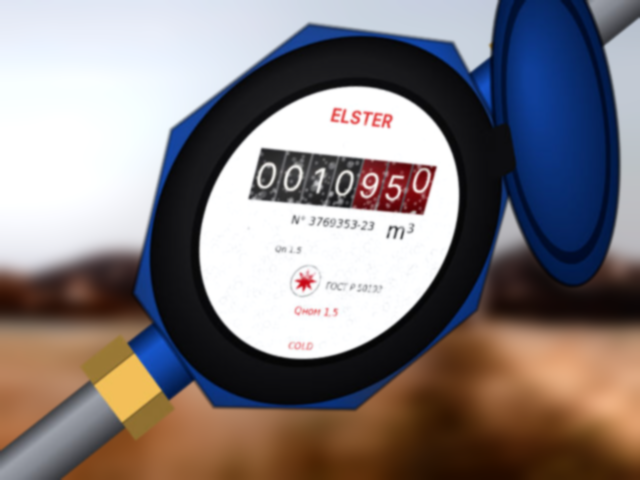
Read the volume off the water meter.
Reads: 10.950 m³
